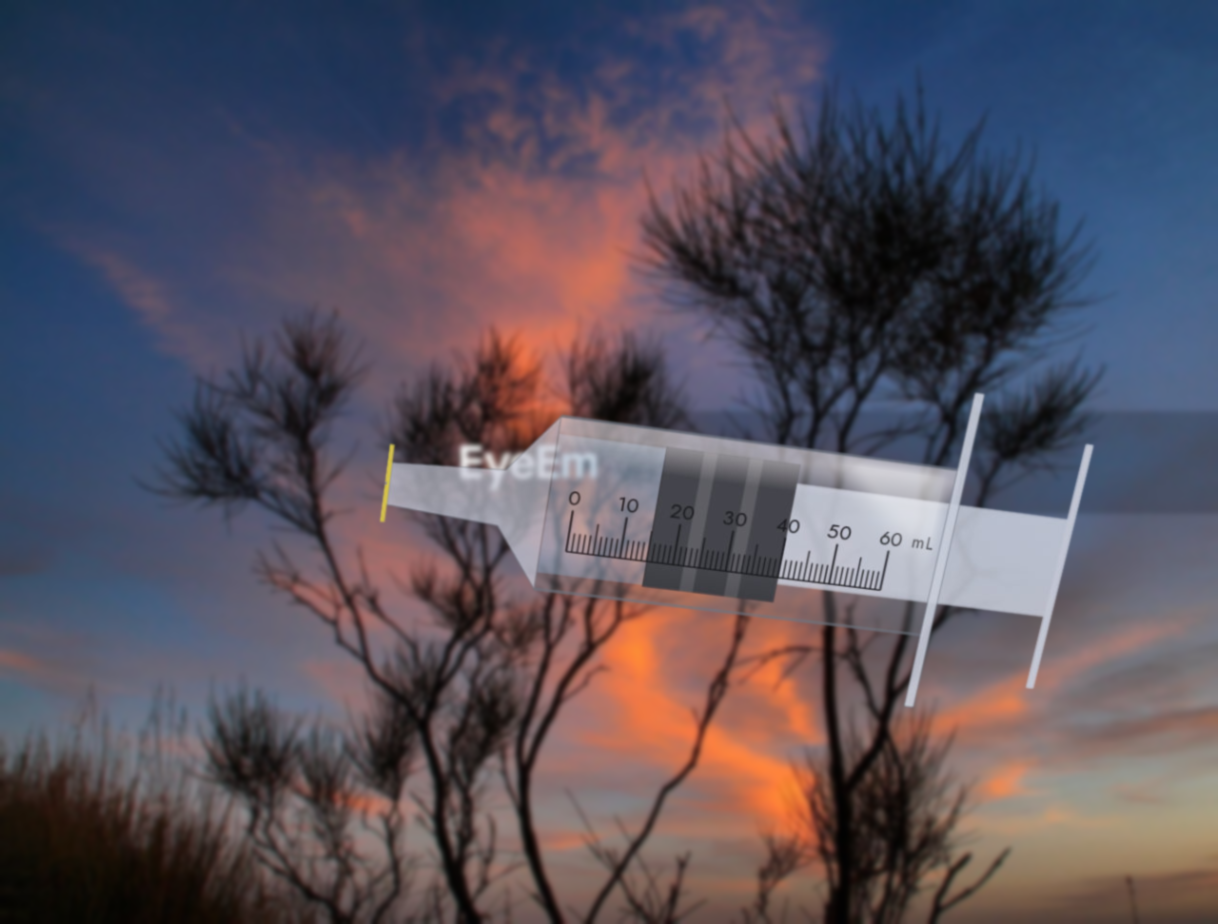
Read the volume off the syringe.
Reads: 15 mL
